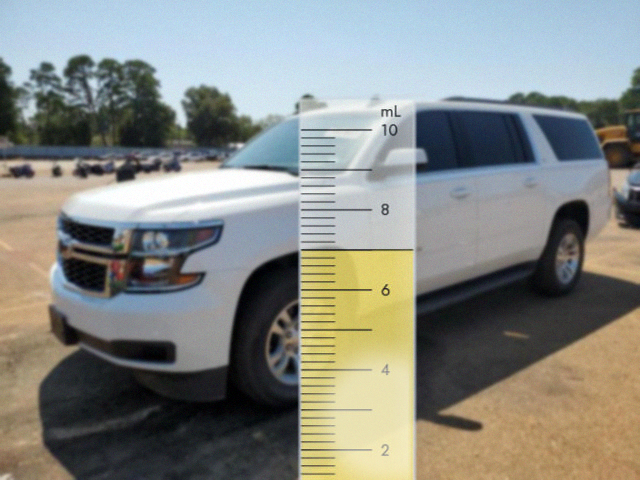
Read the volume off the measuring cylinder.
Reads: 7 mL
